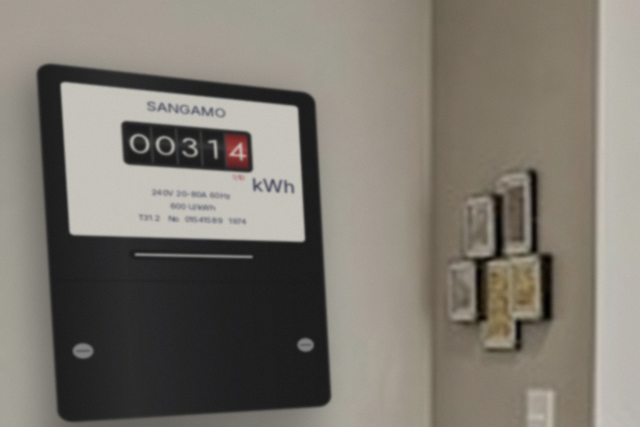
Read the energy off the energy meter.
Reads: 31.4 kWh
